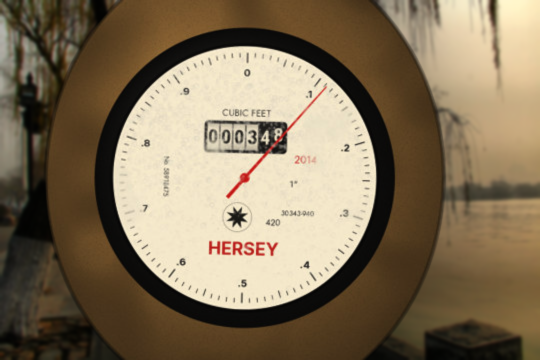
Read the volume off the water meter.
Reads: 348.11 ft³
